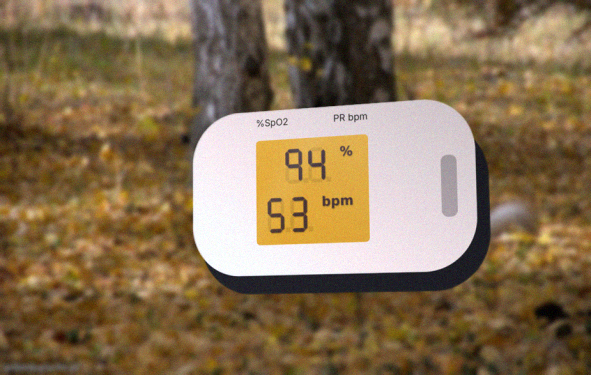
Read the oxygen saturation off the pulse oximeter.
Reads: 94 %
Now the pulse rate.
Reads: 53 bpm
